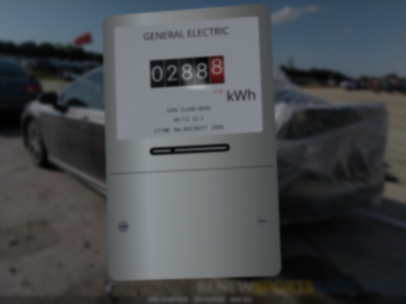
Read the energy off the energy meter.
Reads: 288.8 kWh
